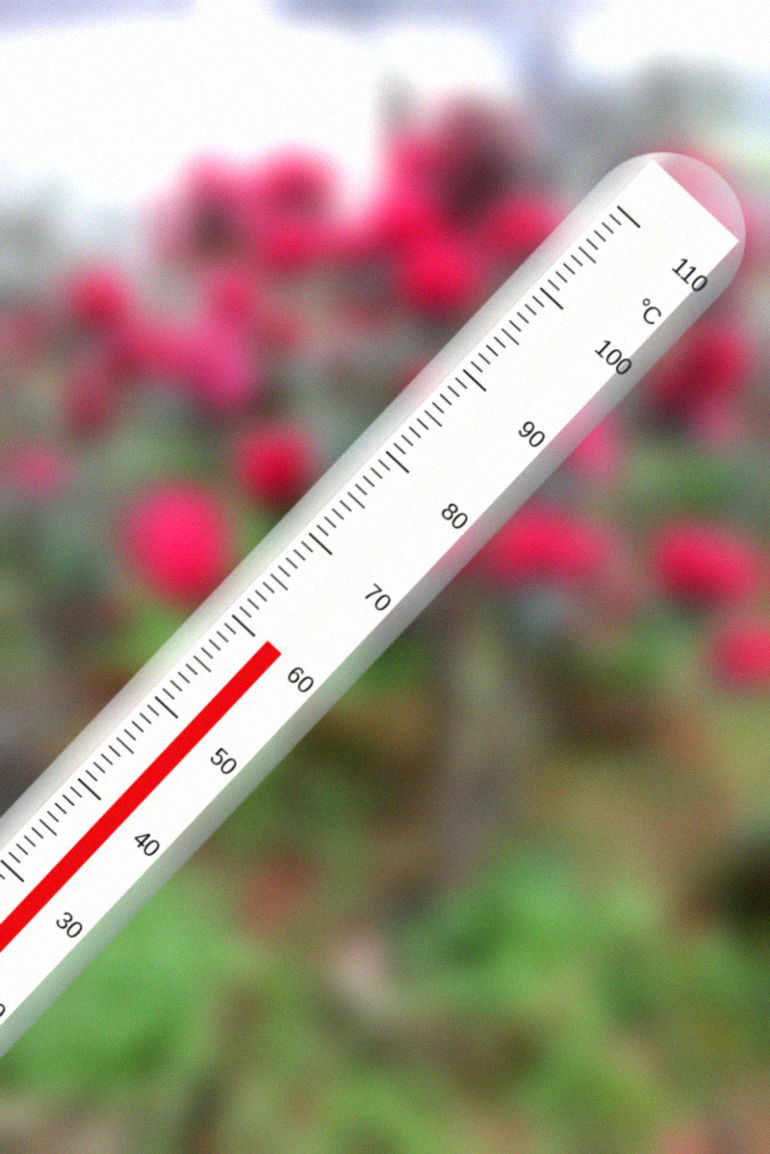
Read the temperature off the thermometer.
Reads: 60.5 °C
